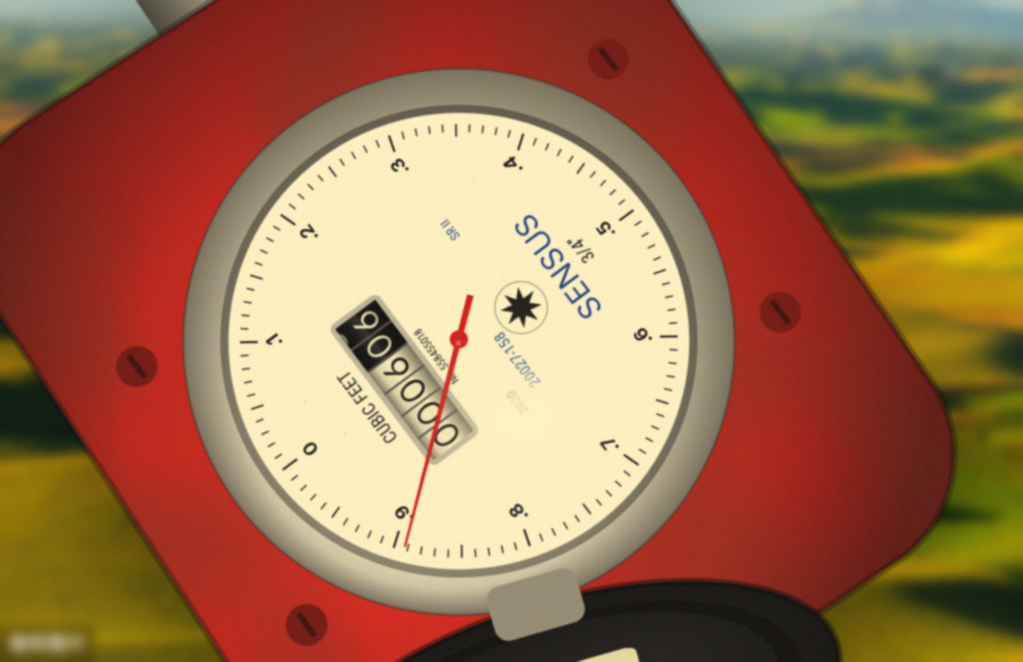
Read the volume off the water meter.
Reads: 605.89 ft³
